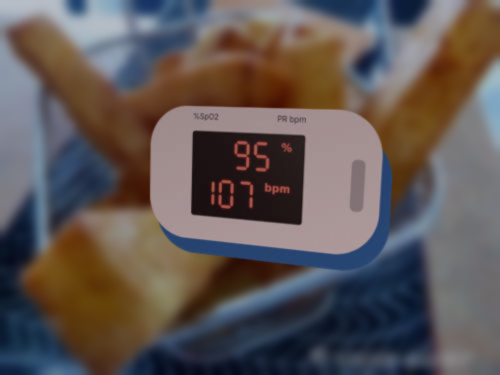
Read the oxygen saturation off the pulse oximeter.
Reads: 95 %
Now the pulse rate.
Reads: 107 bpm
